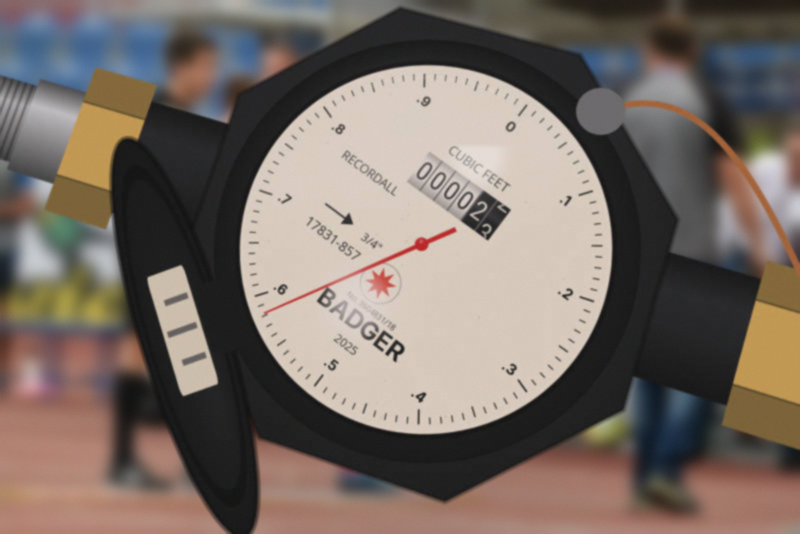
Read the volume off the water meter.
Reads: 22.58 ft³
